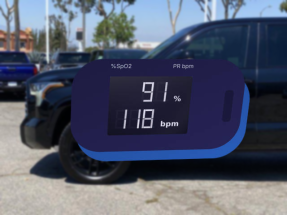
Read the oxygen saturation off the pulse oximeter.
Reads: 91 %
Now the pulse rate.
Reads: 118 bpm
